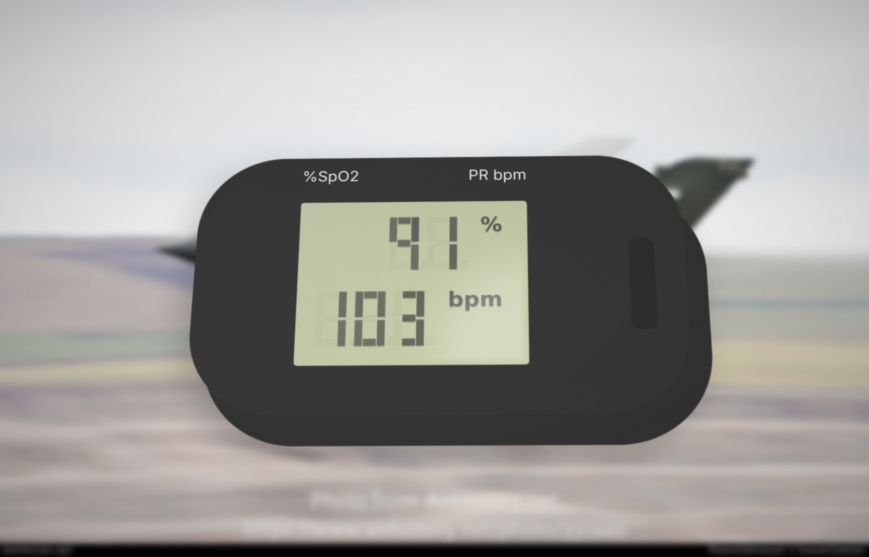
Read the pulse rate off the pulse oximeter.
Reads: 103 bpm
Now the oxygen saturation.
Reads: 91 %
